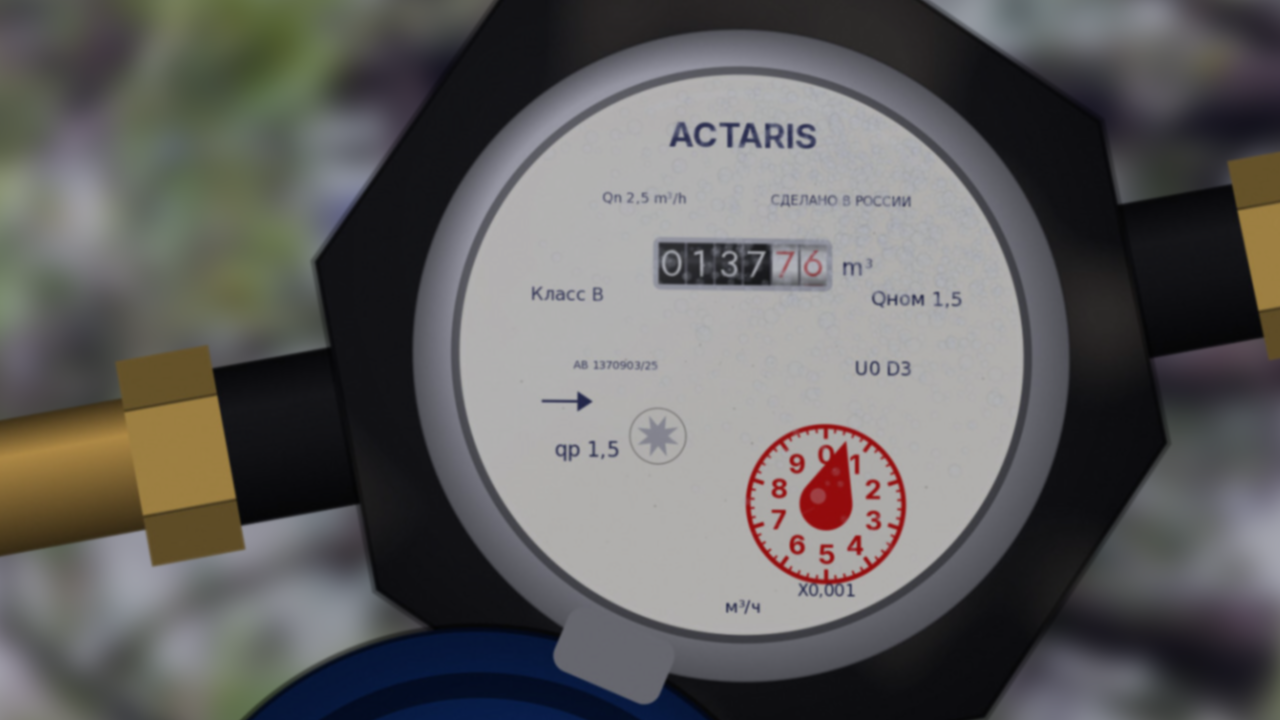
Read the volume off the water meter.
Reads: 137.760 m³
